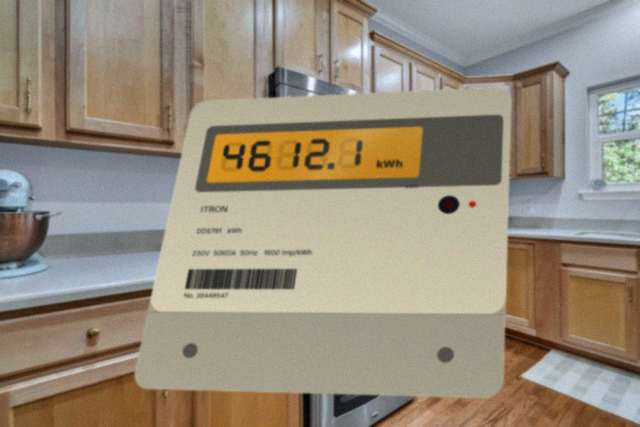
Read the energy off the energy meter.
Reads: 4612.1 kWh
